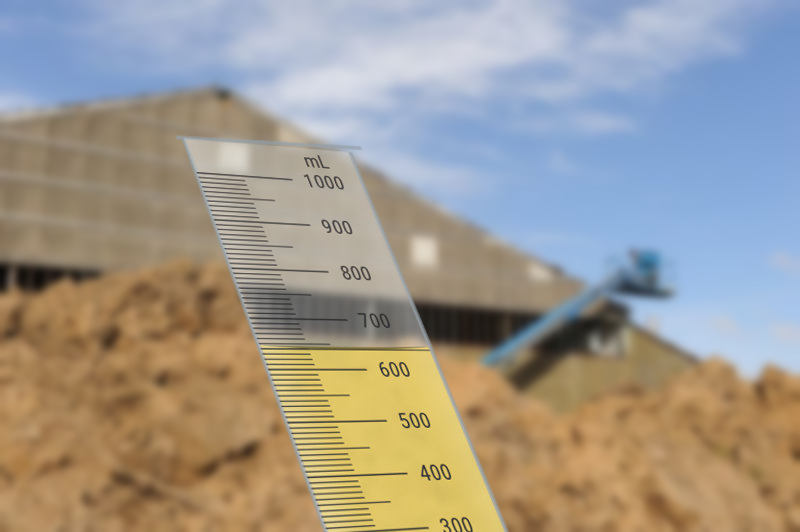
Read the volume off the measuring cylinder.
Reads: 640 mL
